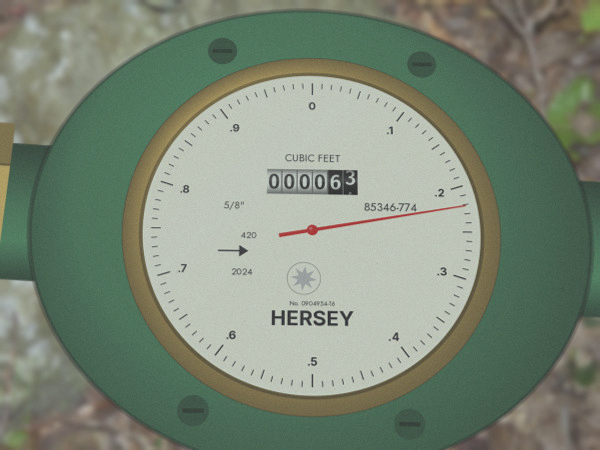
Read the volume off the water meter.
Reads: 63.22 ft³
